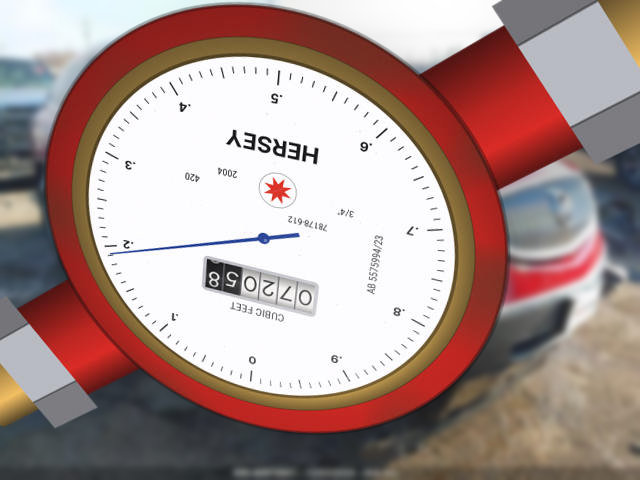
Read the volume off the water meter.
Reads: 72058.19 ft³
